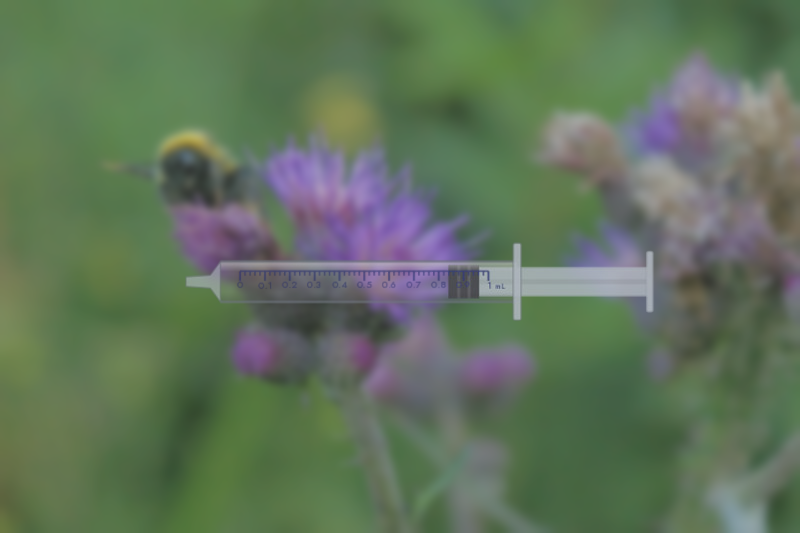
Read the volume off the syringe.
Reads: 0.84 mL
